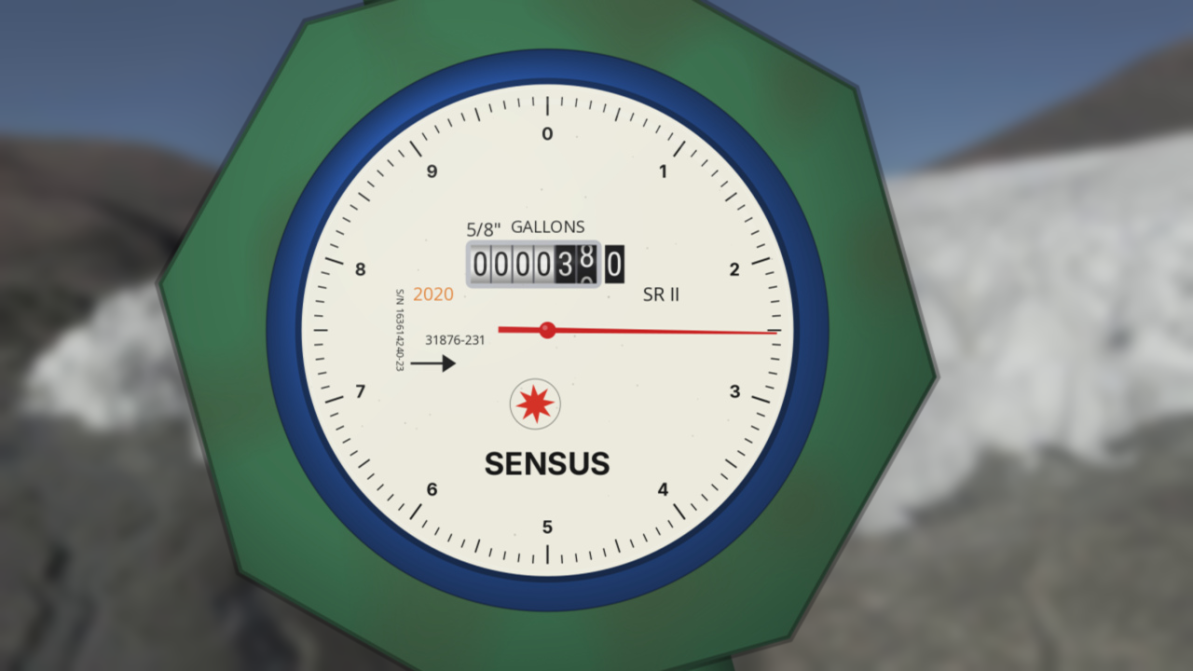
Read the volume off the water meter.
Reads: 382.5 gal
